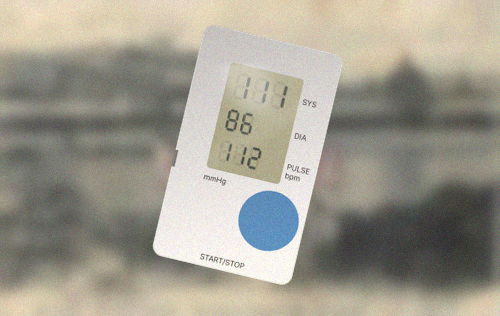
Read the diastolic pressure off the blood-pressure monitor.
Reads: 86 mmHg
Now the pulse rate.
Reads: 112 bpm
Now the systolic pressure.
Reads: 111 mmHg
